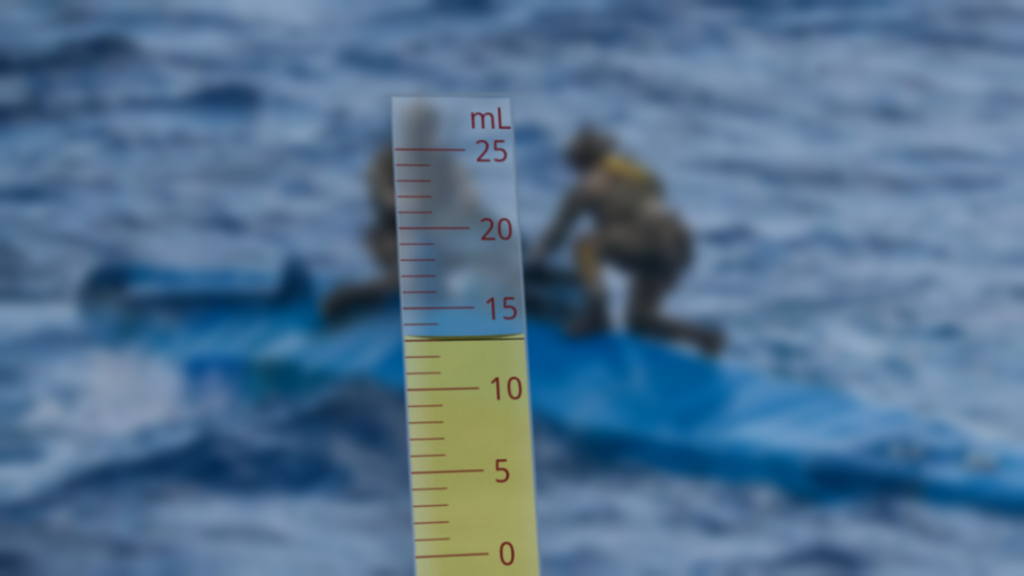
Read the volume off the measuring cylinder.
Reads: 13 mL
